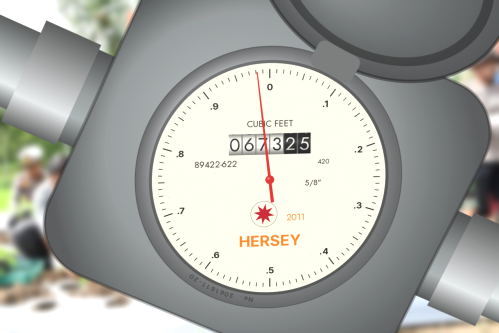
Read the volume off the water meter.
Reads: 67324.98 ft³
